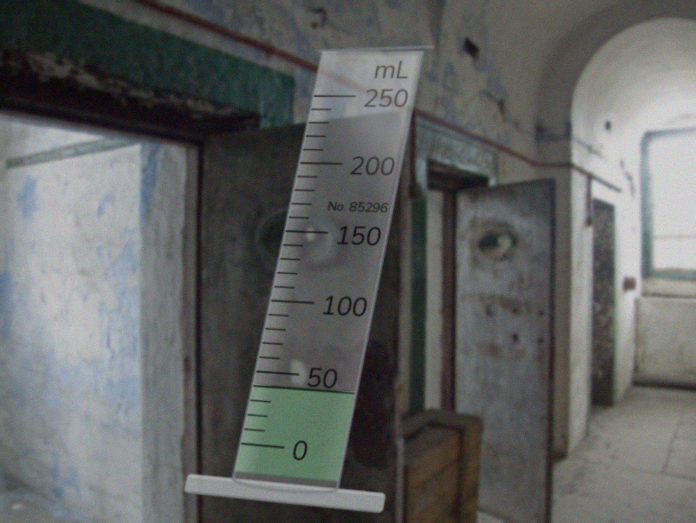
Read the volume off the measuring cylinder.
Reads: 40 mL
